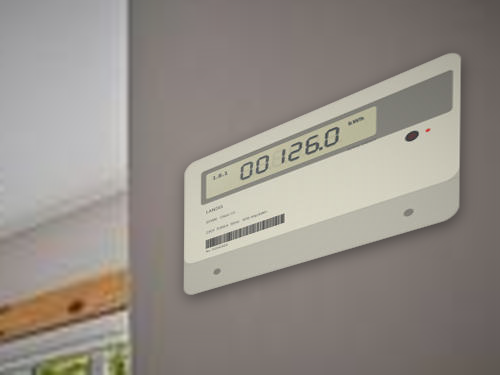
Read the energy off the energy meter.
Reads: 126.0 kWh
